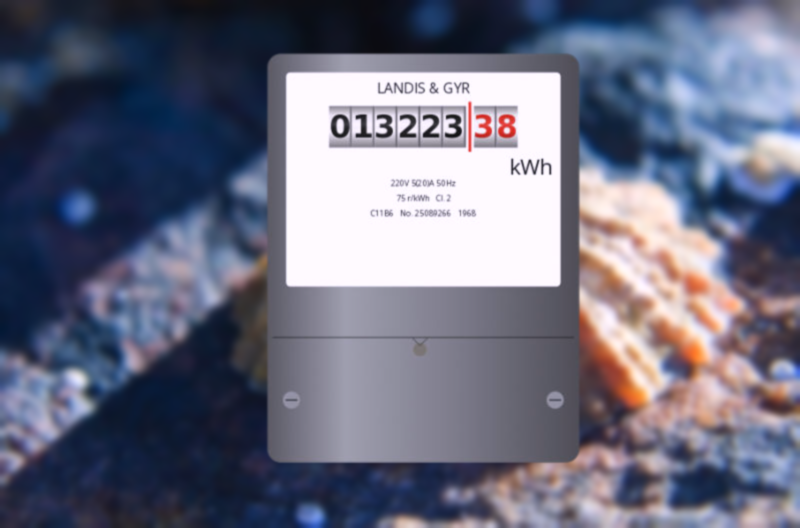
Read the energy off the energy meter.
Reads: 13223.38 kWh
